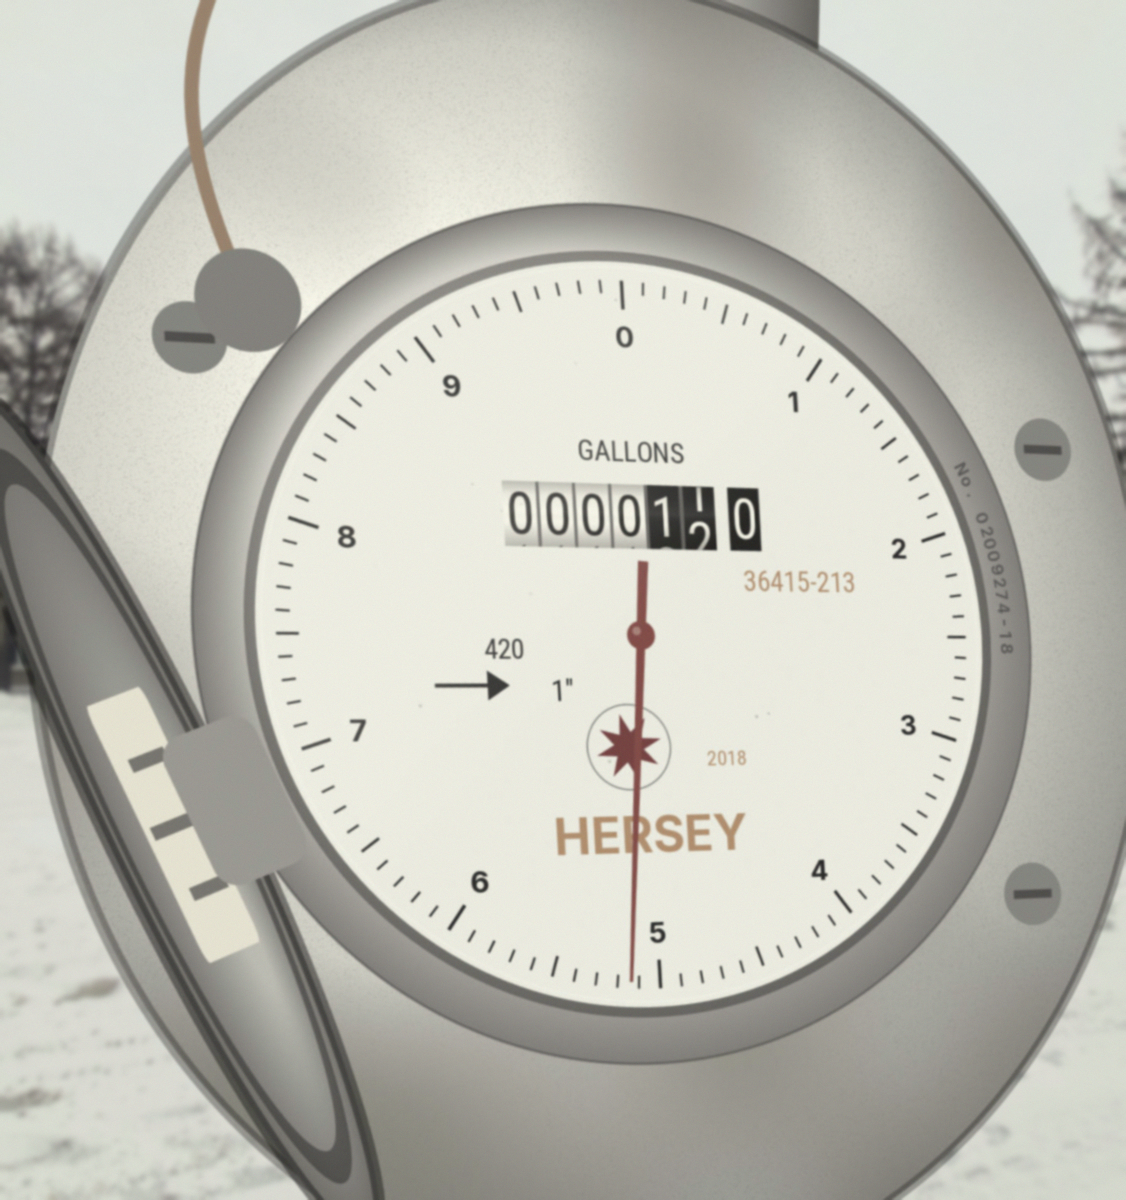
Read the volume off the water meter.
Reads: 115.1 gal
